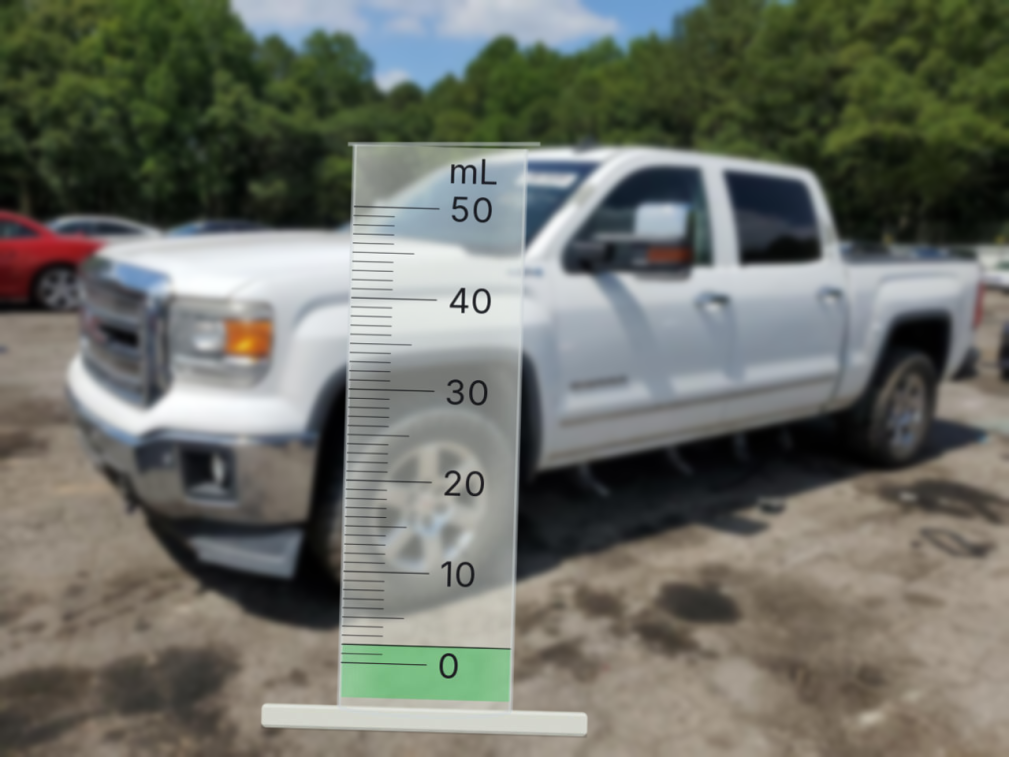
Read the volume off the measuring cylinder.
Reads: 2 mL
